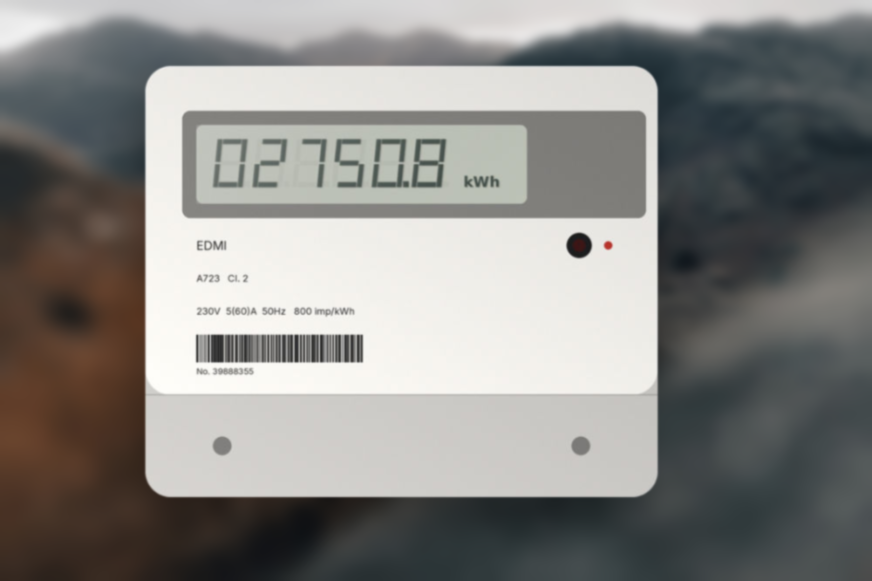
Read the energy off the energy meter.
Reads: 2750.8 kWh
